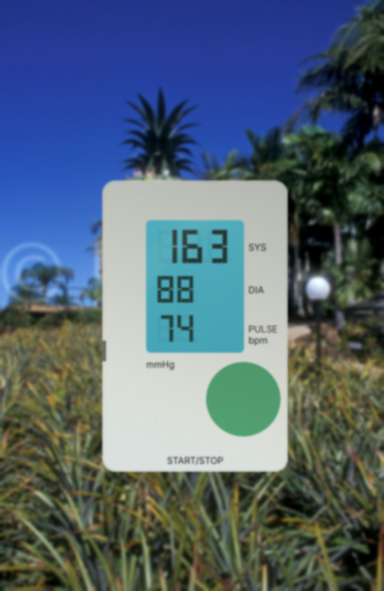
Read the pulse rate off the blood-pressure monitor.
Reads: 74 bpm
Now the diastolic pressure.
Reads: 88 mmHg
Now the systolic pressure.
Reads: 163 mmHg
